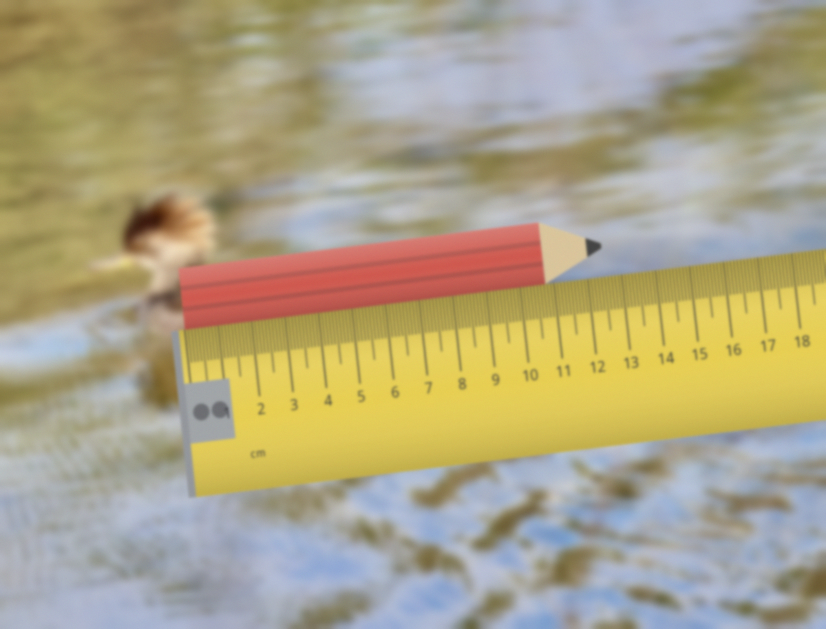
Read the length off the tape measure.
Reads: 12.5 cm
